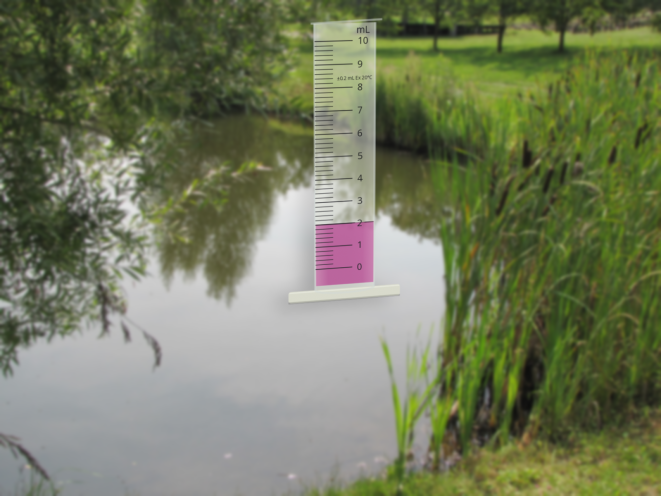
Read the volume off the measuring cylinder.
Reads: 2 mL
